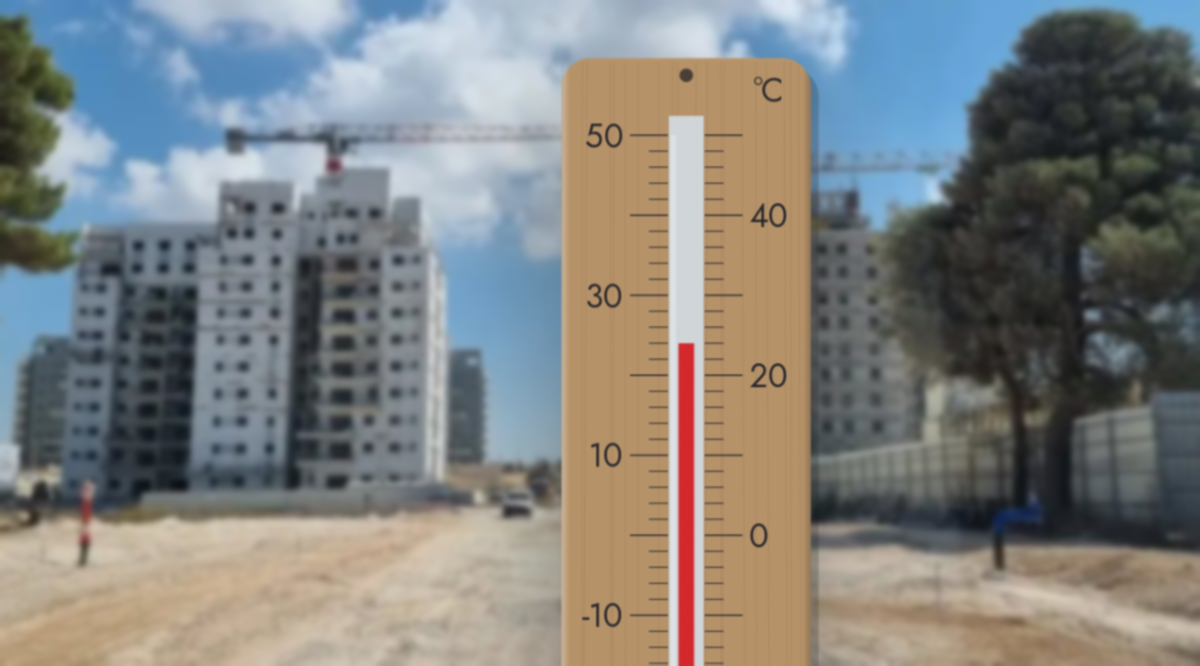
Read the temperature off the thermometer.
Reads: 24 °C
